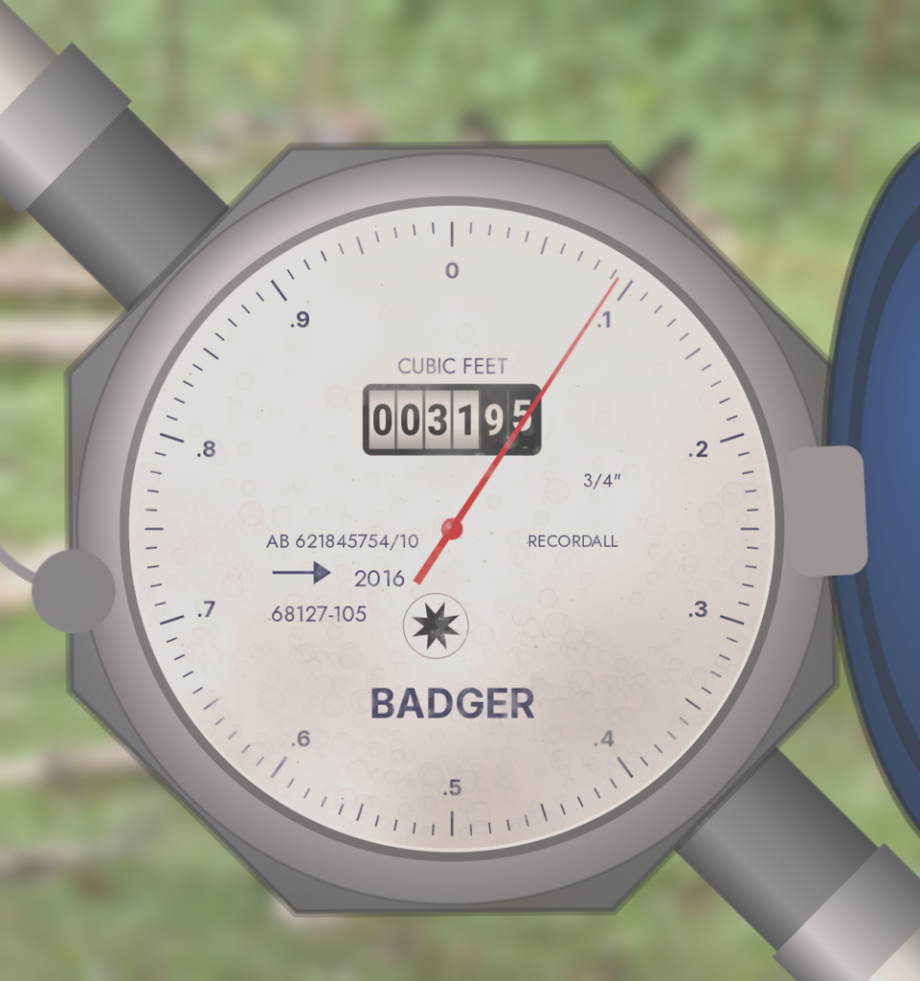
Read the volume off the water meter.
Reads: 3195.09 ft³
